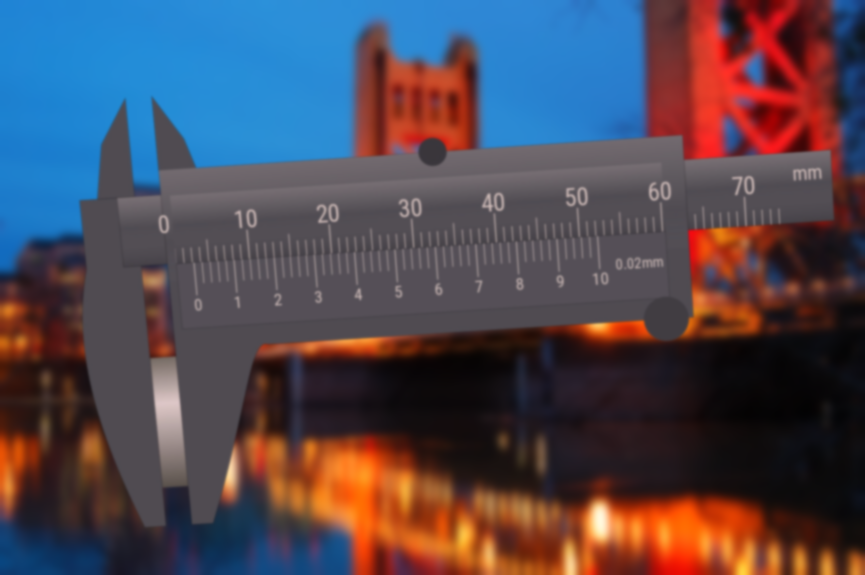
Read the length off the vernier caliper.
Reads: 3.2 mm
